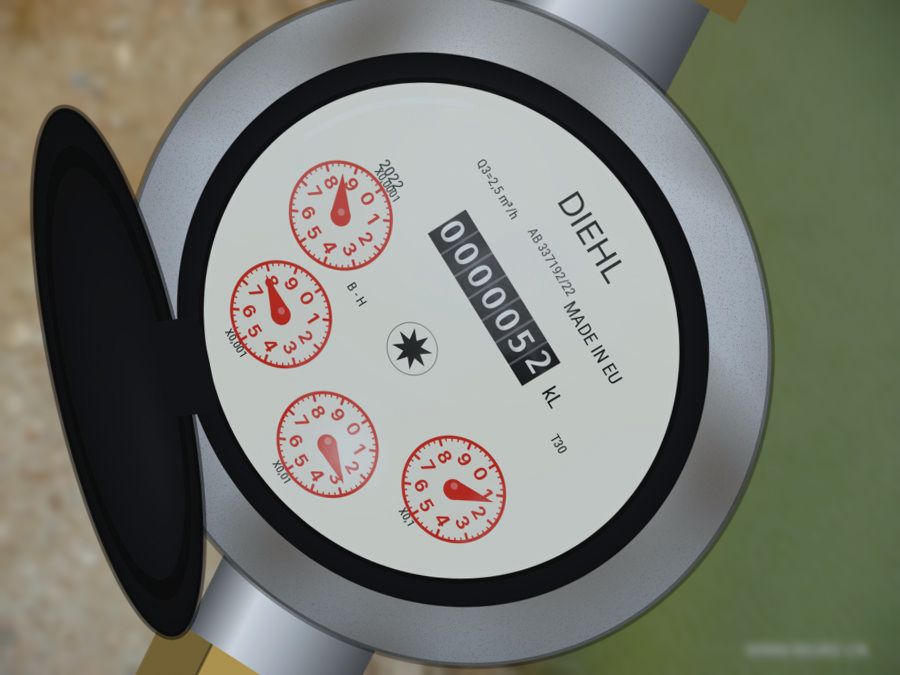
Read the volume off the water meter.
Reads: 52.1278 kL
